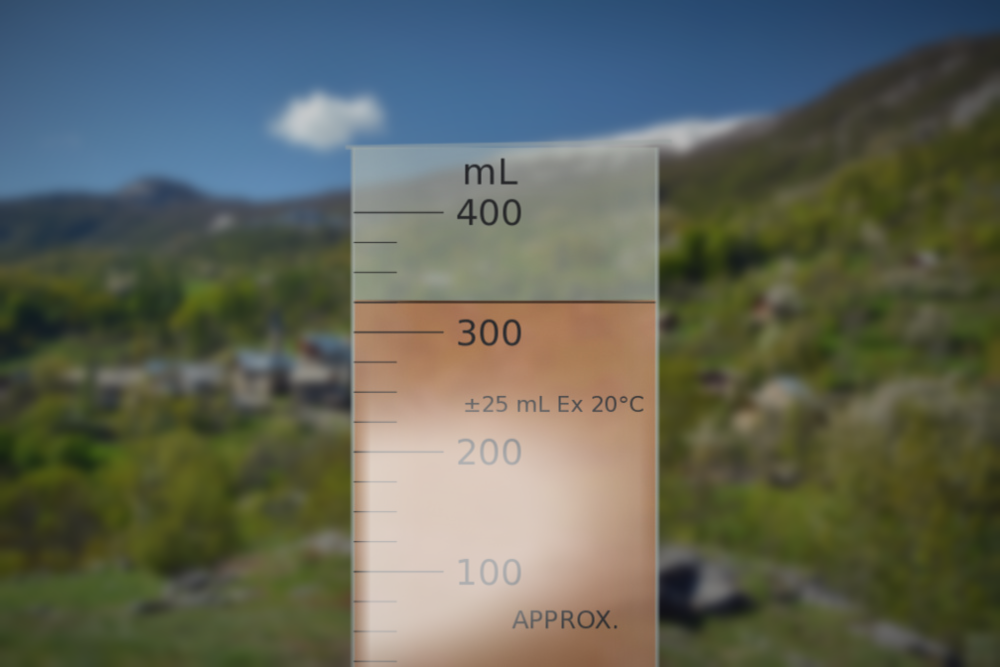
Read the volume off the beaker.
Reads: 325 mL
